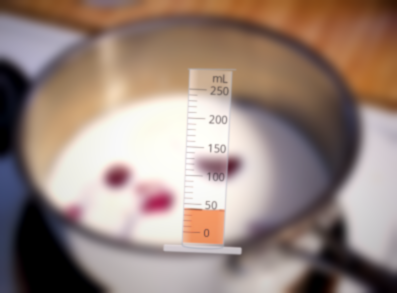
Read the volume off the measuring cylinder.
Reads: 40 mL
